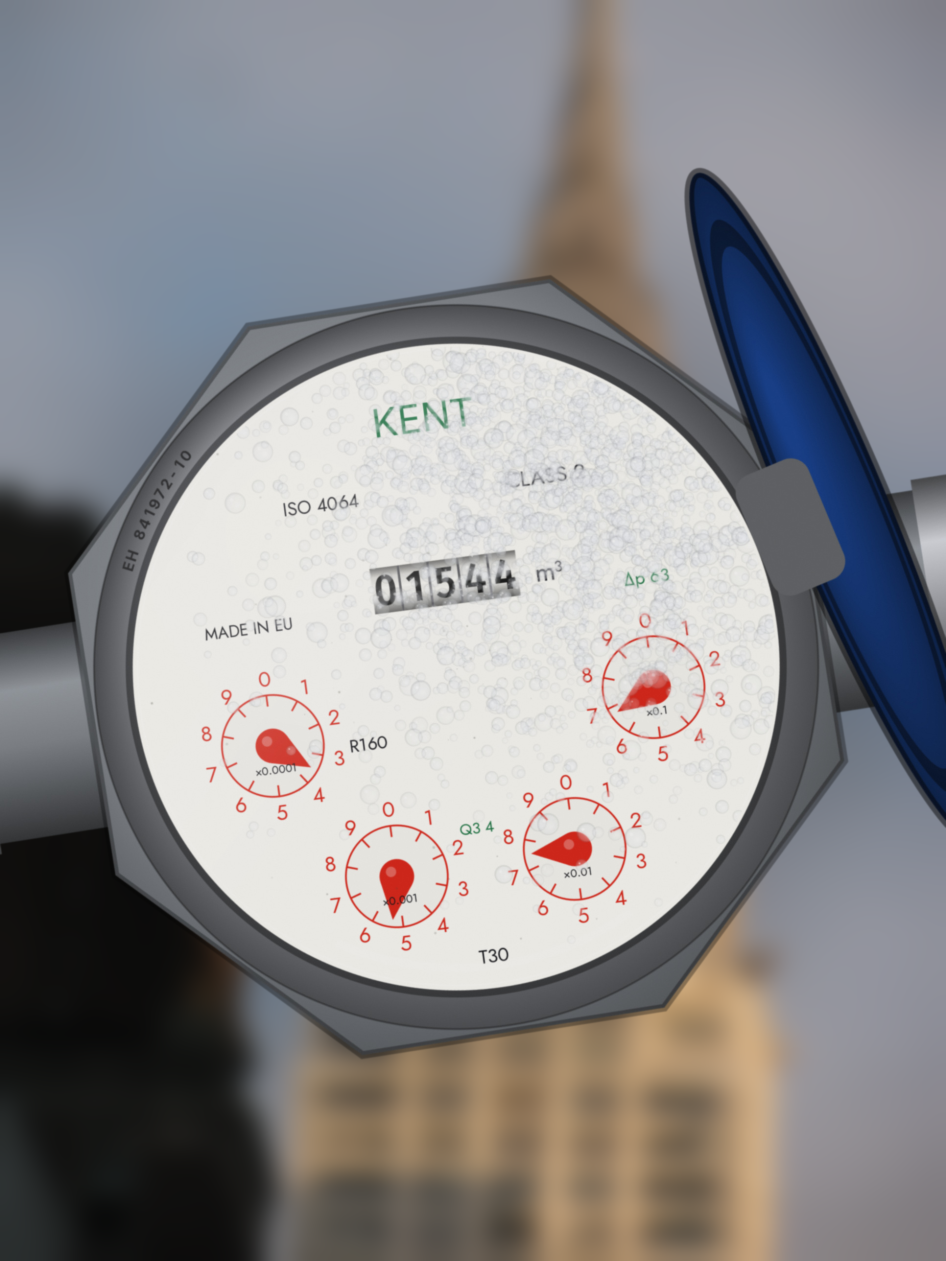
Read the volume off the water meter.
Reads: 1544.6753 m³
